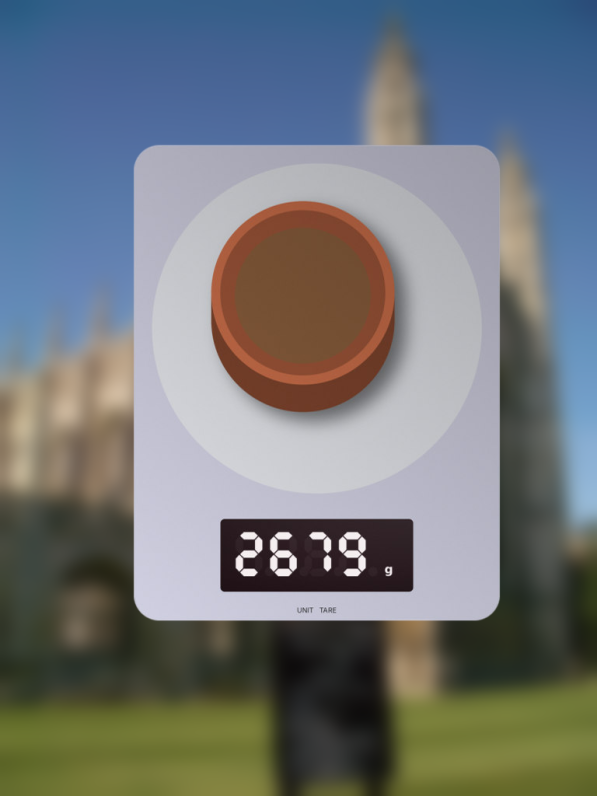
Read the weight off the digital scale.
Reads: 2679 g
